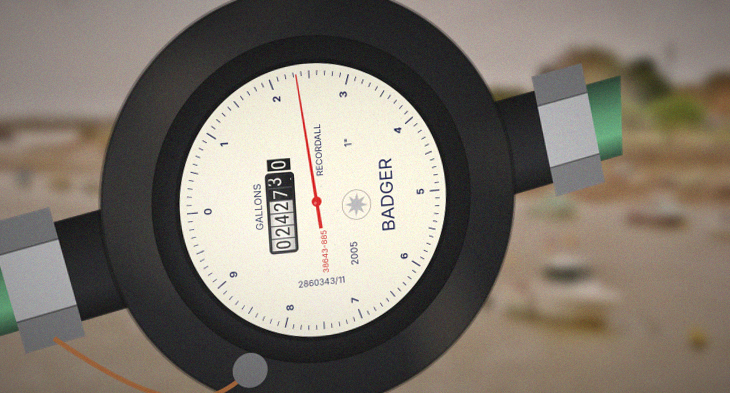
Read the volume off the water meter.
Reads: 242732.3 gal
